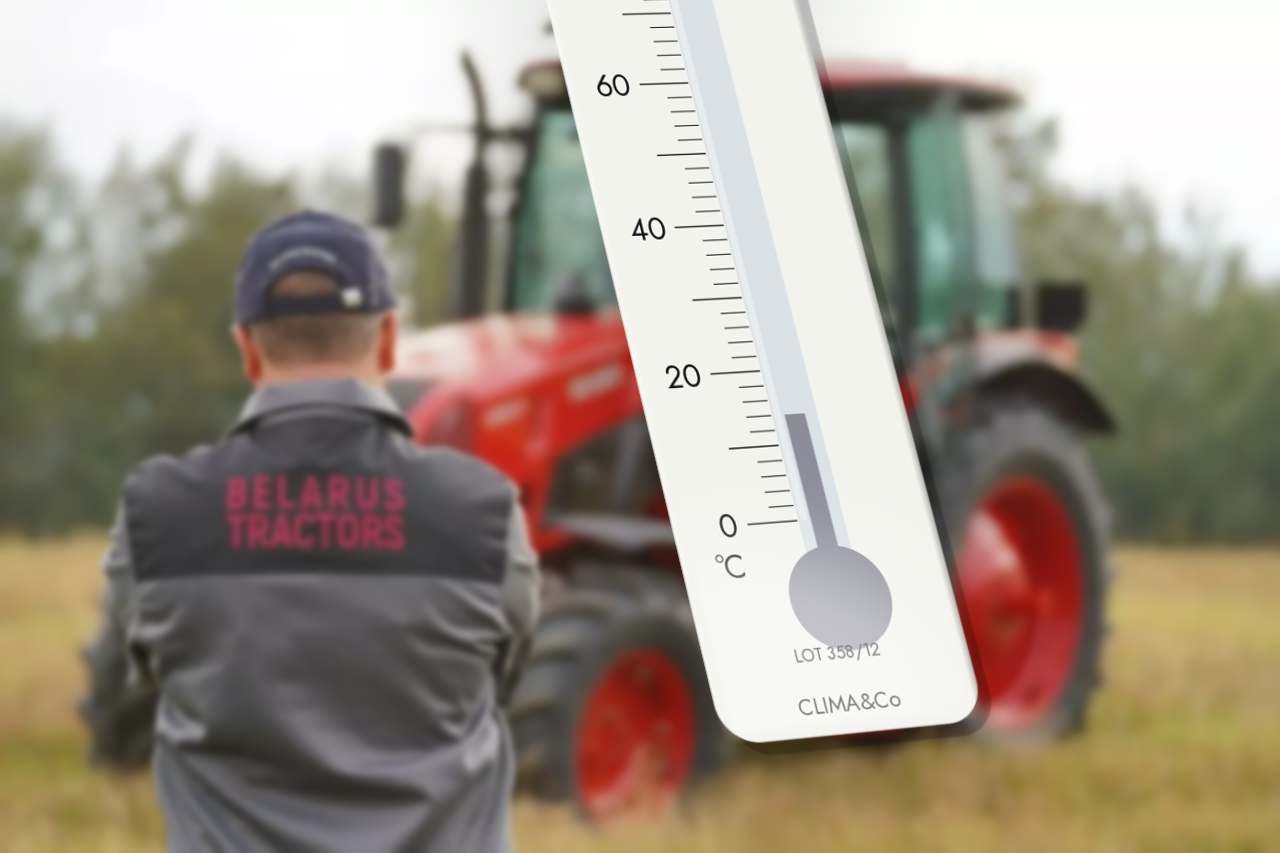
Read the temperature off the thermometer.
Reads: 14 °C
